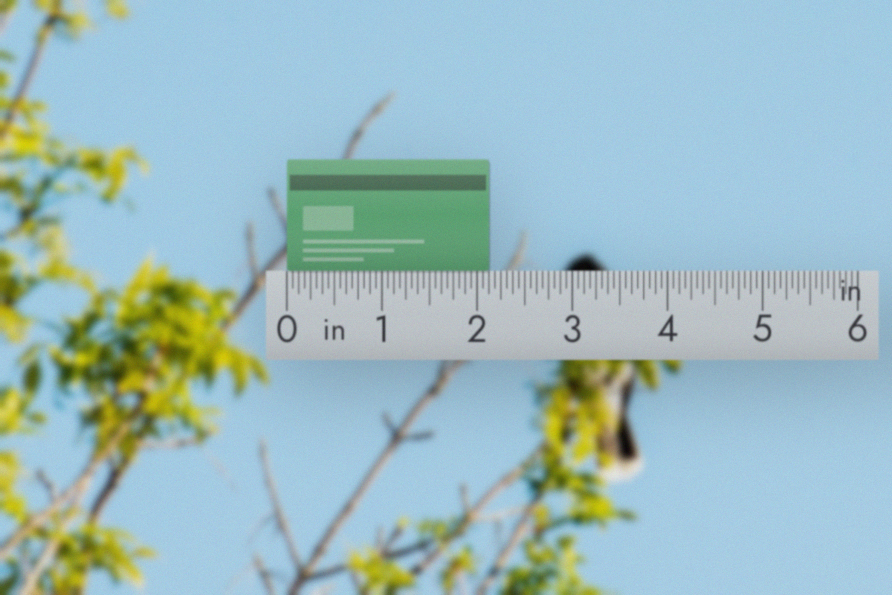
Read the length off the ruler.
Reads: 2.125 in
